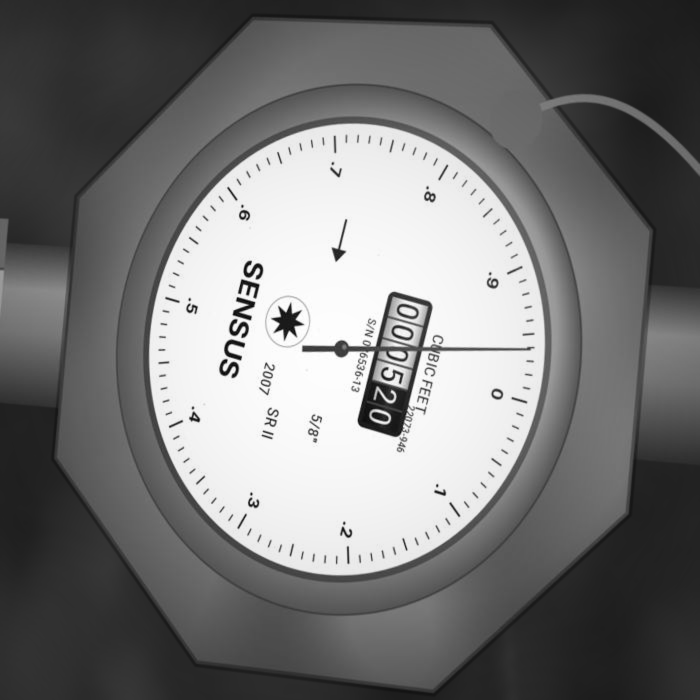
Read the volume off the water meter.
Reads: 519.96 ft³
